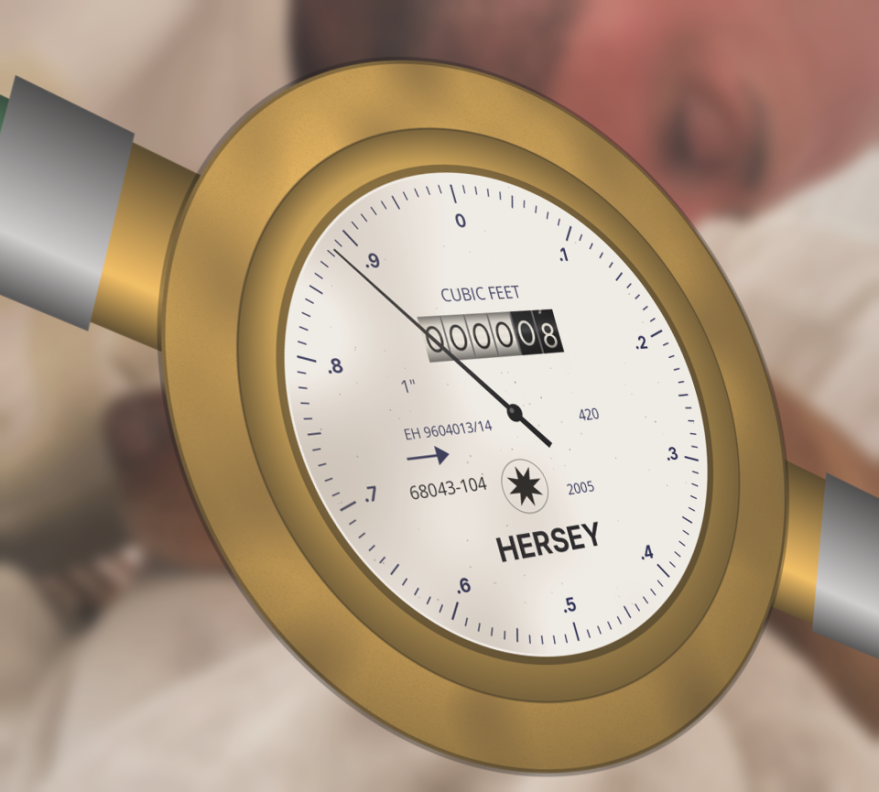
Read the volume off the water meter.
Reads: 7.88 ft³
